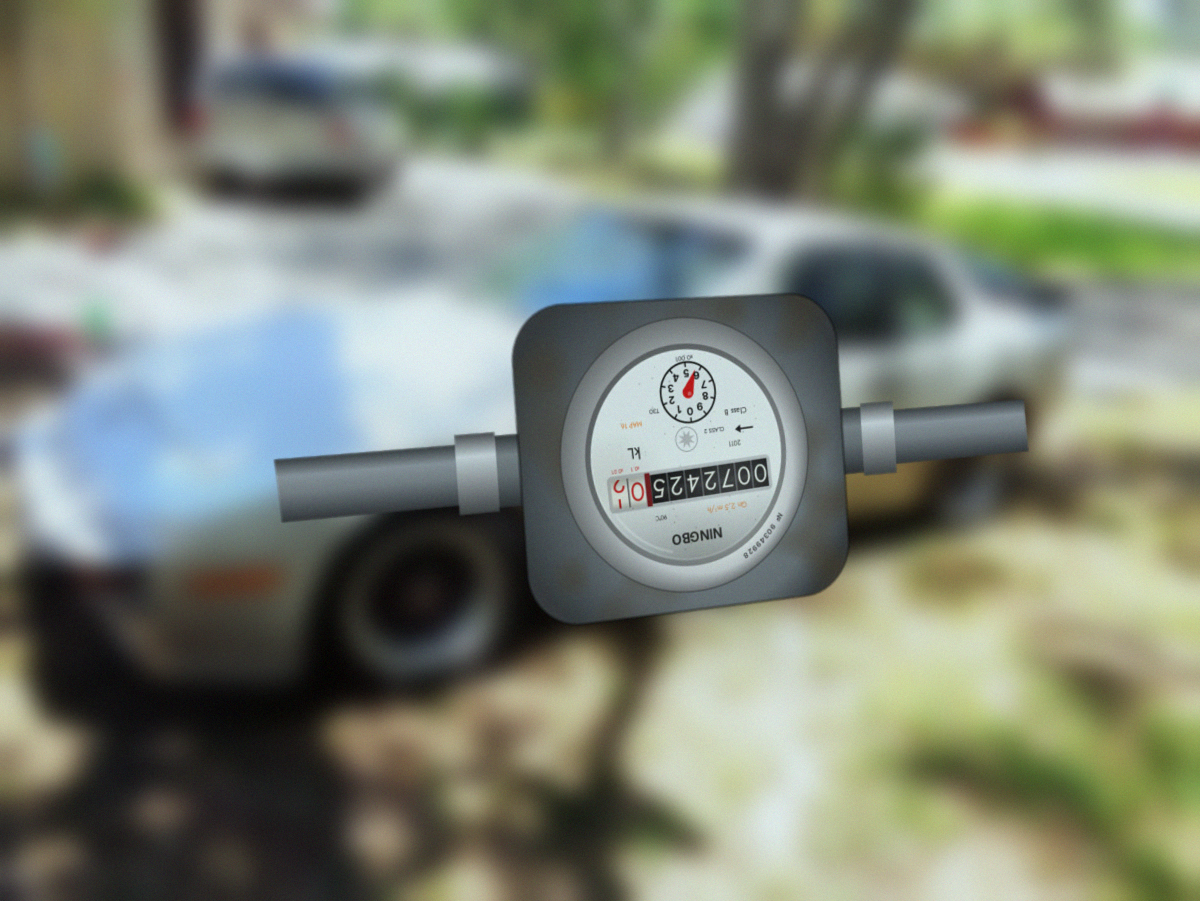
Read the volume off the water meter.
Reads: 72425.015 kL
